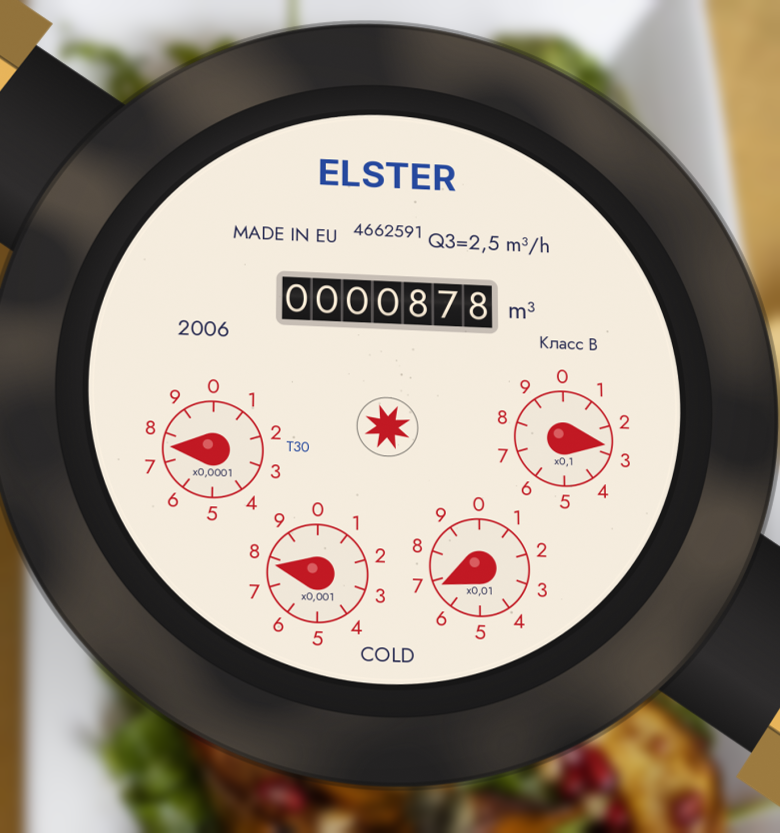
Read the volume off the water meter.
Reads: 878.2677 m³
